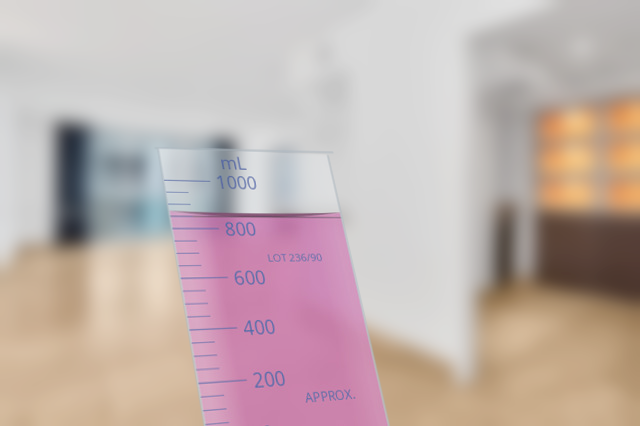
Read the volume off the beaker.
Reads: 850 mL
